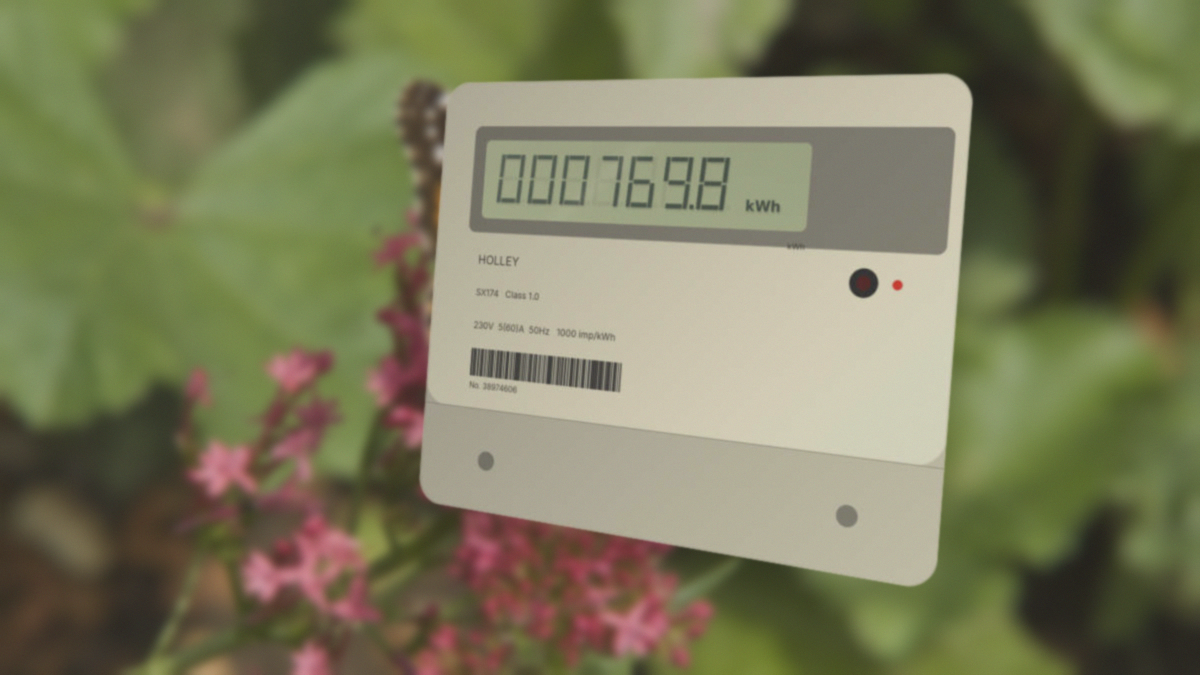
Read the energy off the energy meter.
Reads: 769.8 kWh
